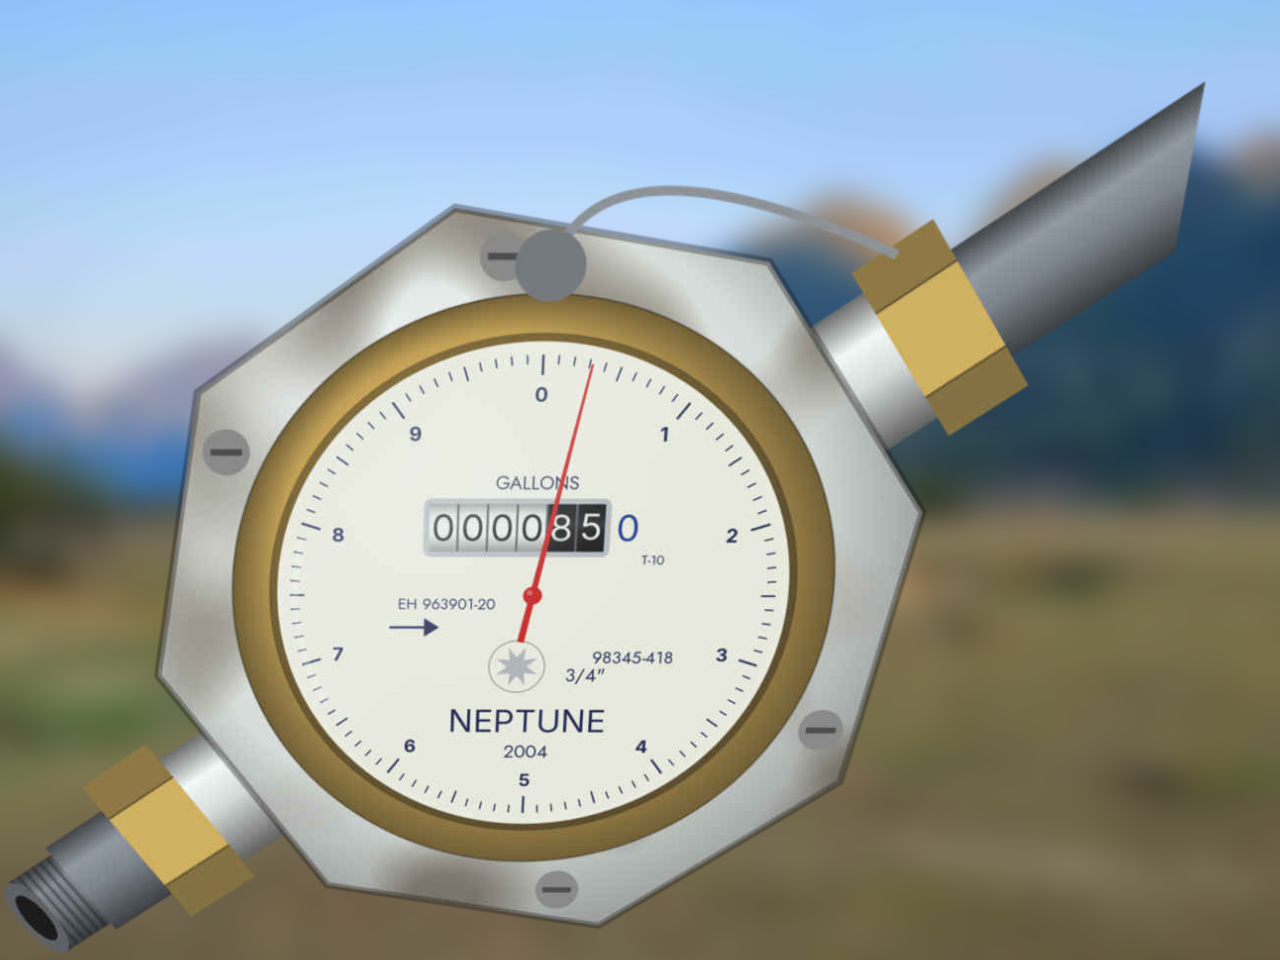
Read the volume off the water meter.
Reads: 850.3 gal
